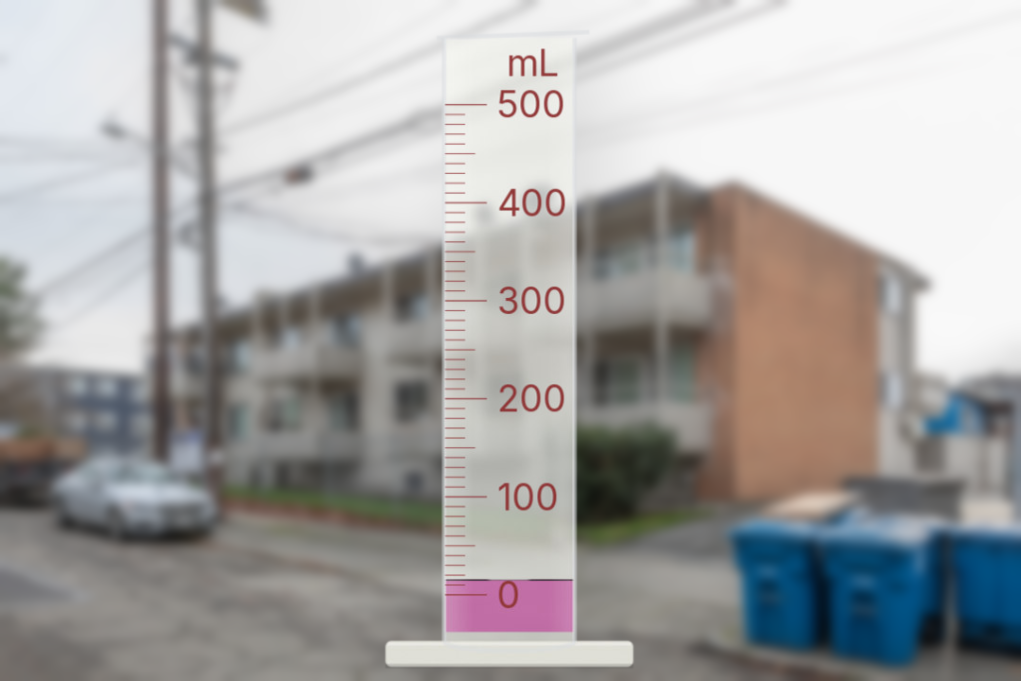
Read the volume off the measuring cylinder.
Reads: 15 mL
